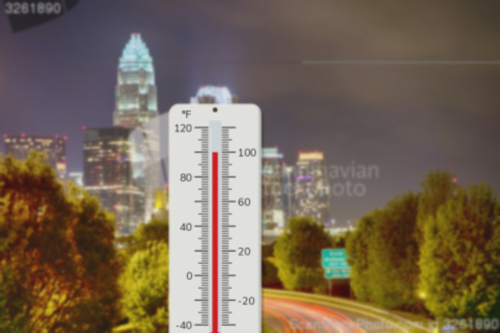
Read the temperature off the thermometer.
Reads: 100 °F
